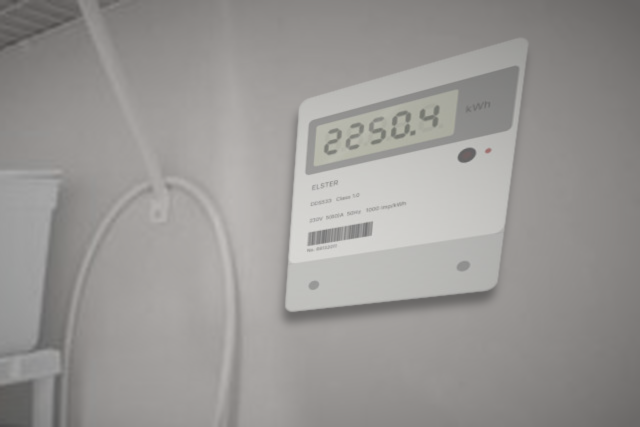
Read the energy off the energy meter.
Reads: 2250.4 kWh
